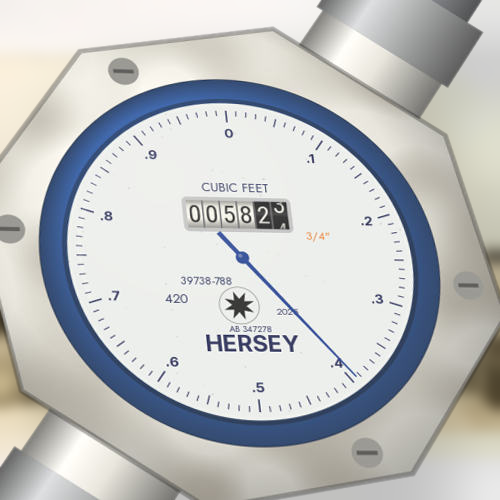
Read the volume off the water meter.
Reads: 5823.39 ft³
